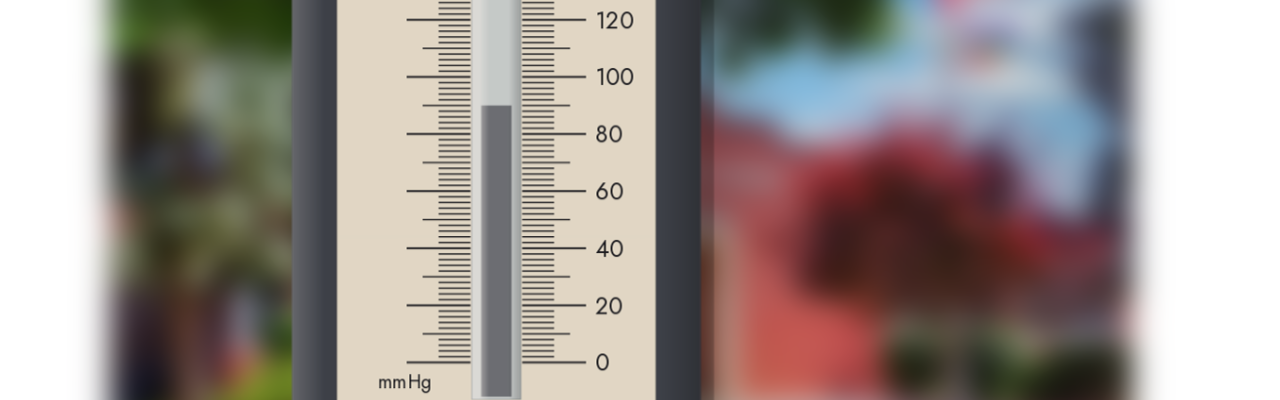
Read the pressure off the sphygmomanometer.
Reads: 90 mmHg
